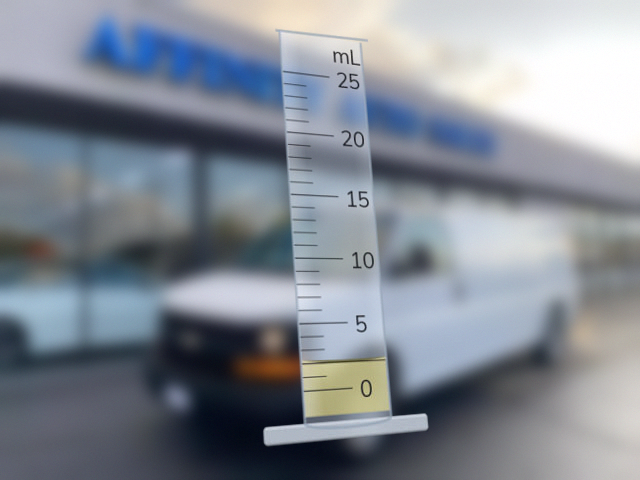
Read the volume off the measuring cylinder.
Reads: 2 mL
